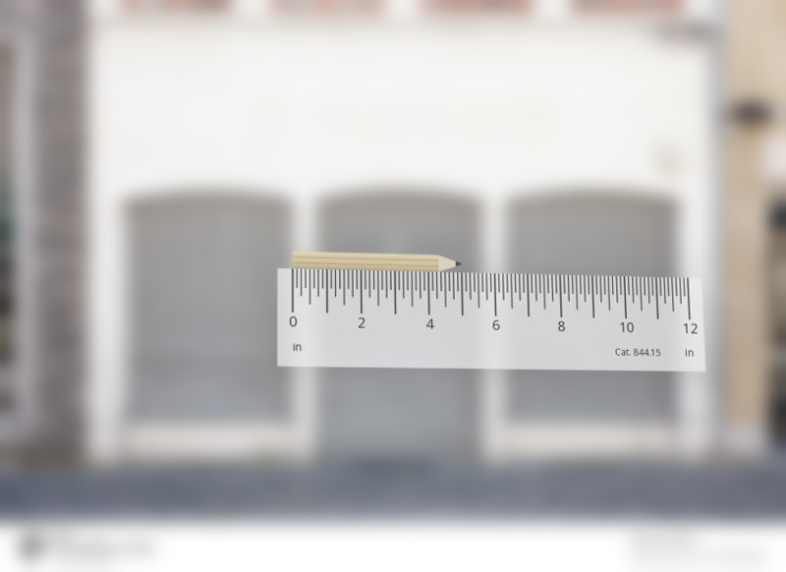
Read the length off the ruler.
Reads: 5 in
